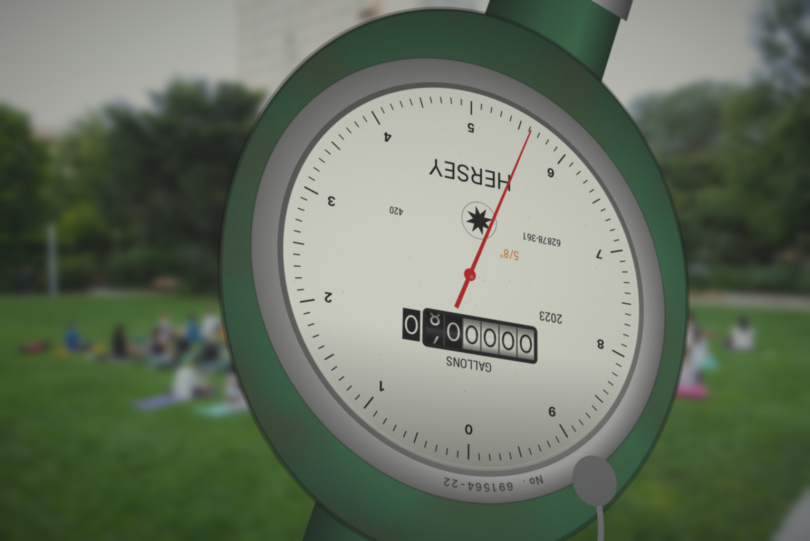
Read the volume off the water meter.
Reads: 75.6 gal
